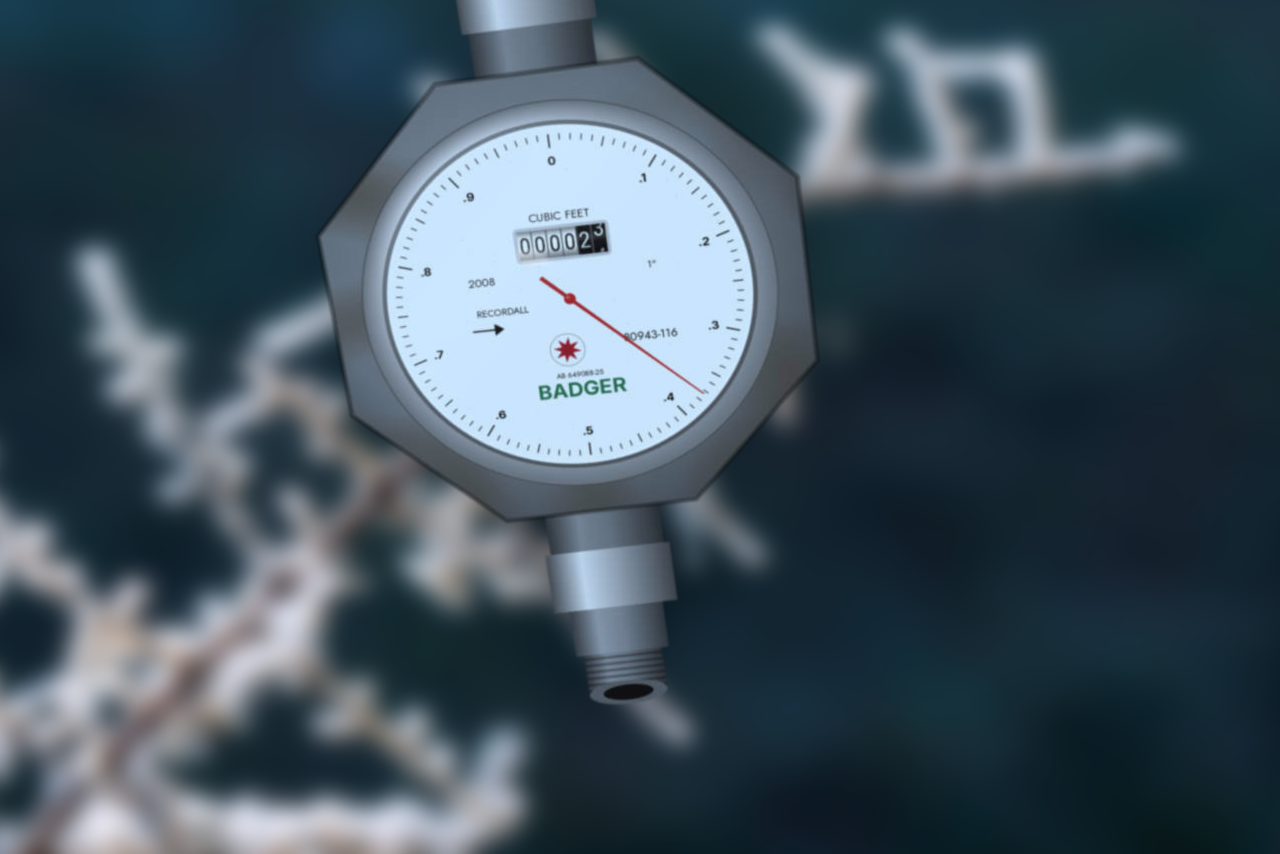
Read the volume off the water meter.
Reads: 23.37 ft³
